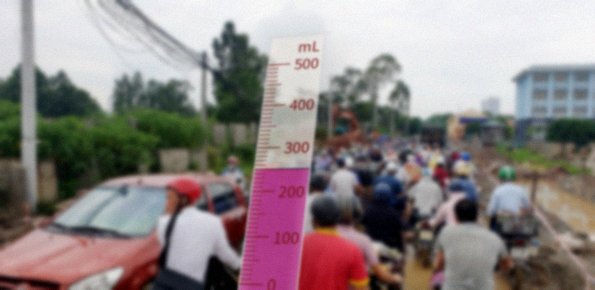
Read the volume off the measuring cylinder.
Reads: 250 mL
